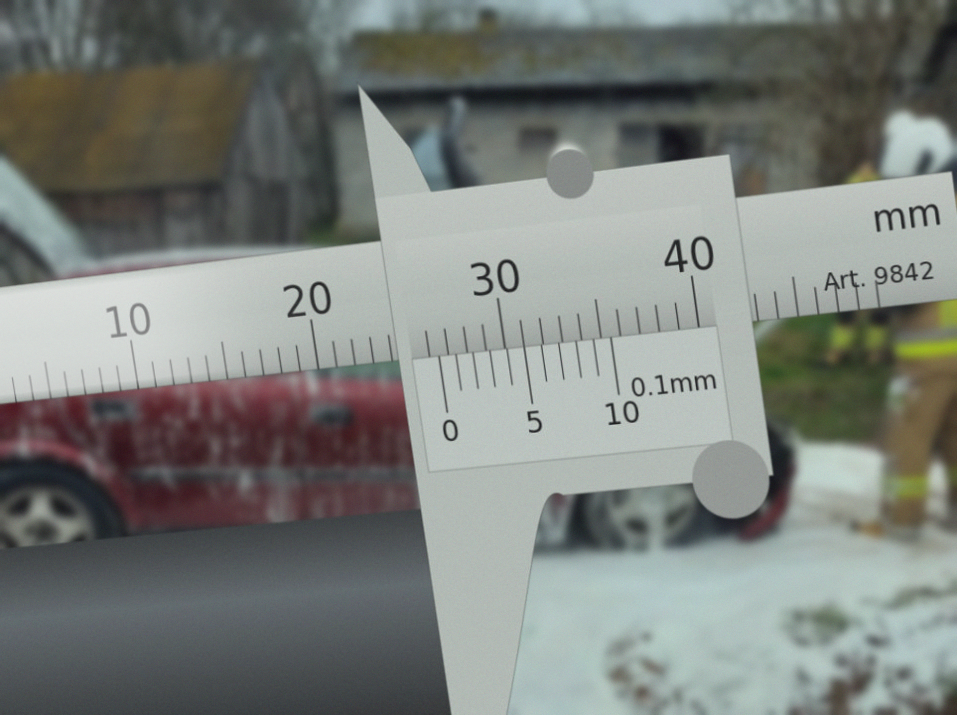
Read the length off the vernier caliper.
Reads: 26.5 mm
